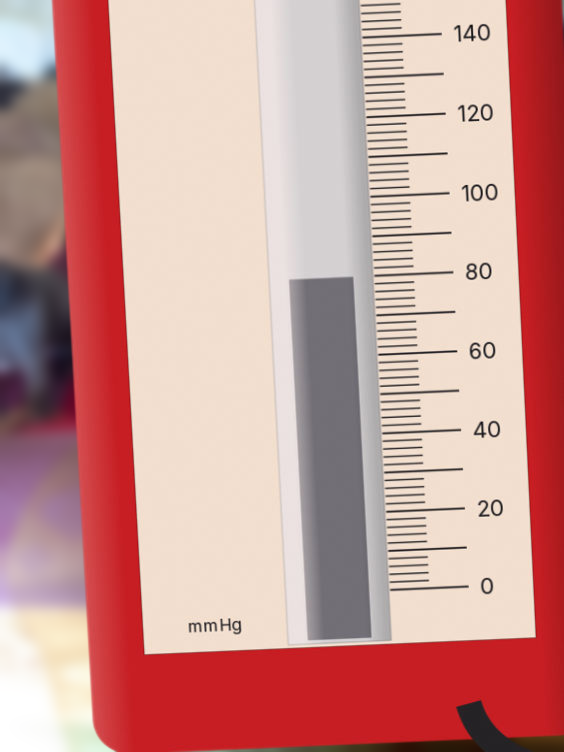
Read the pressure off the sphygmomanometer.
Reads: 80 mmHg
